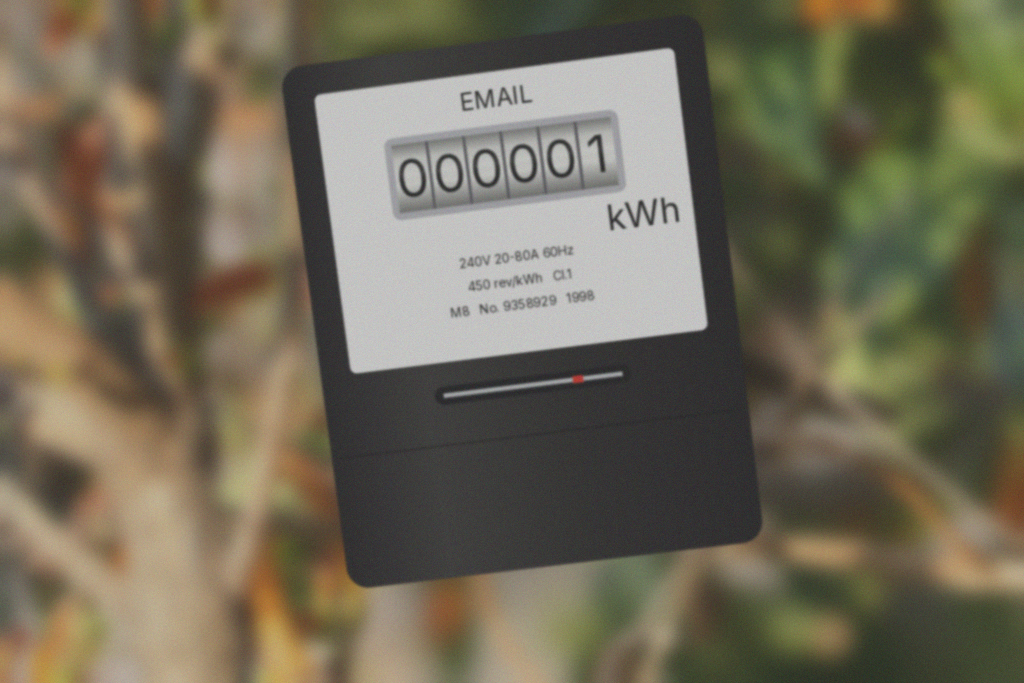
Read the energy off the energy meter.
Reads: 1 kWh
